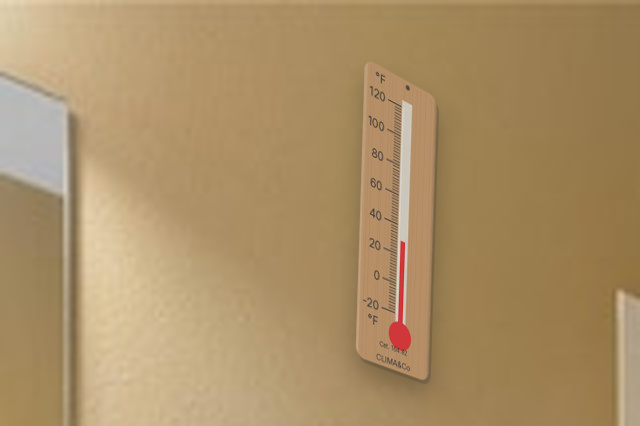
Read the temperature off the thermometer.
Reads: 30 °F
